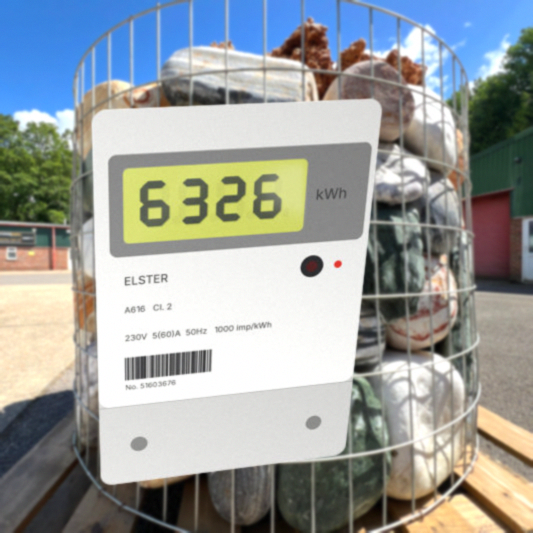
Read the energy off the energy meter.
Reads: 6326 kWh
